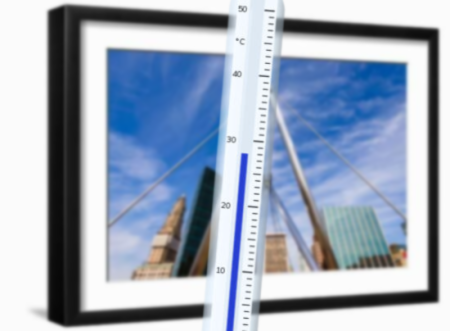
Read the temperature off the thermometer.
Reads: 28 °C
